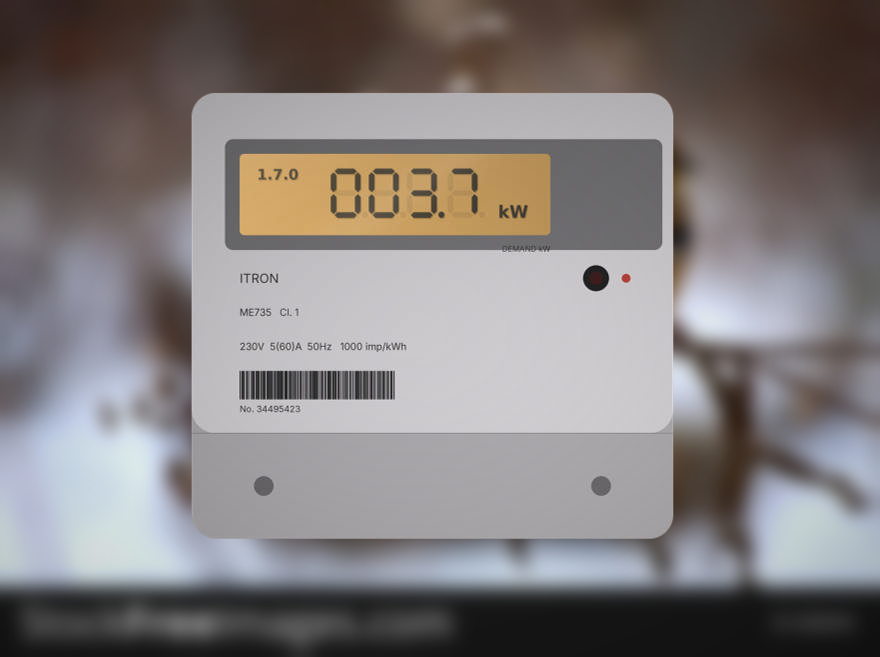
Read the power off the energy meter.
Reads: 3.7 kW
